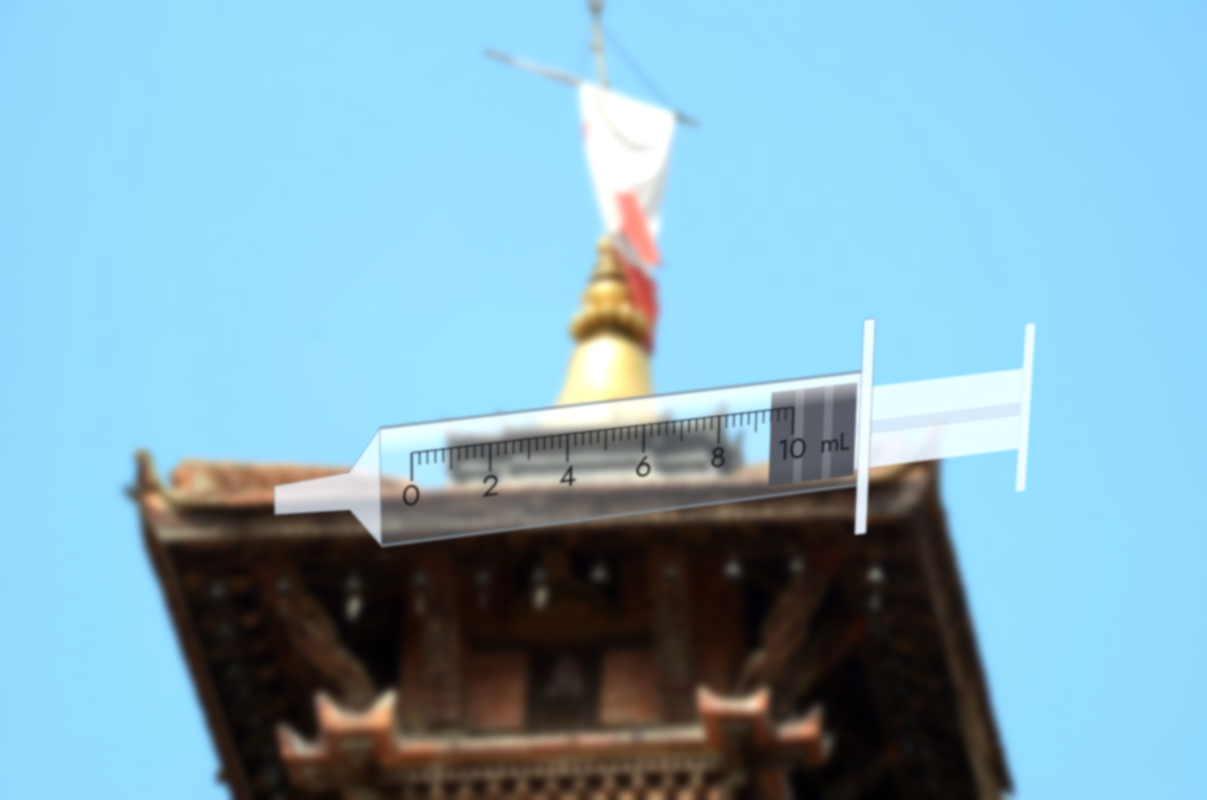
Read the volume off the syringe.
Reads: 9.4 mL
